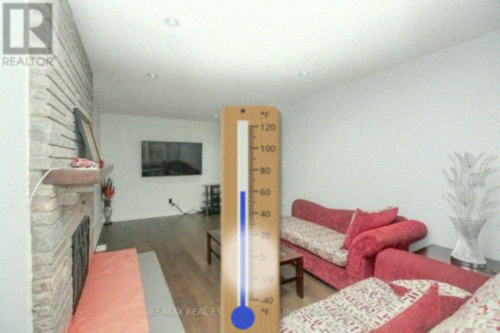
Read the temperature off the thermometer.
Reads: 60 °F
